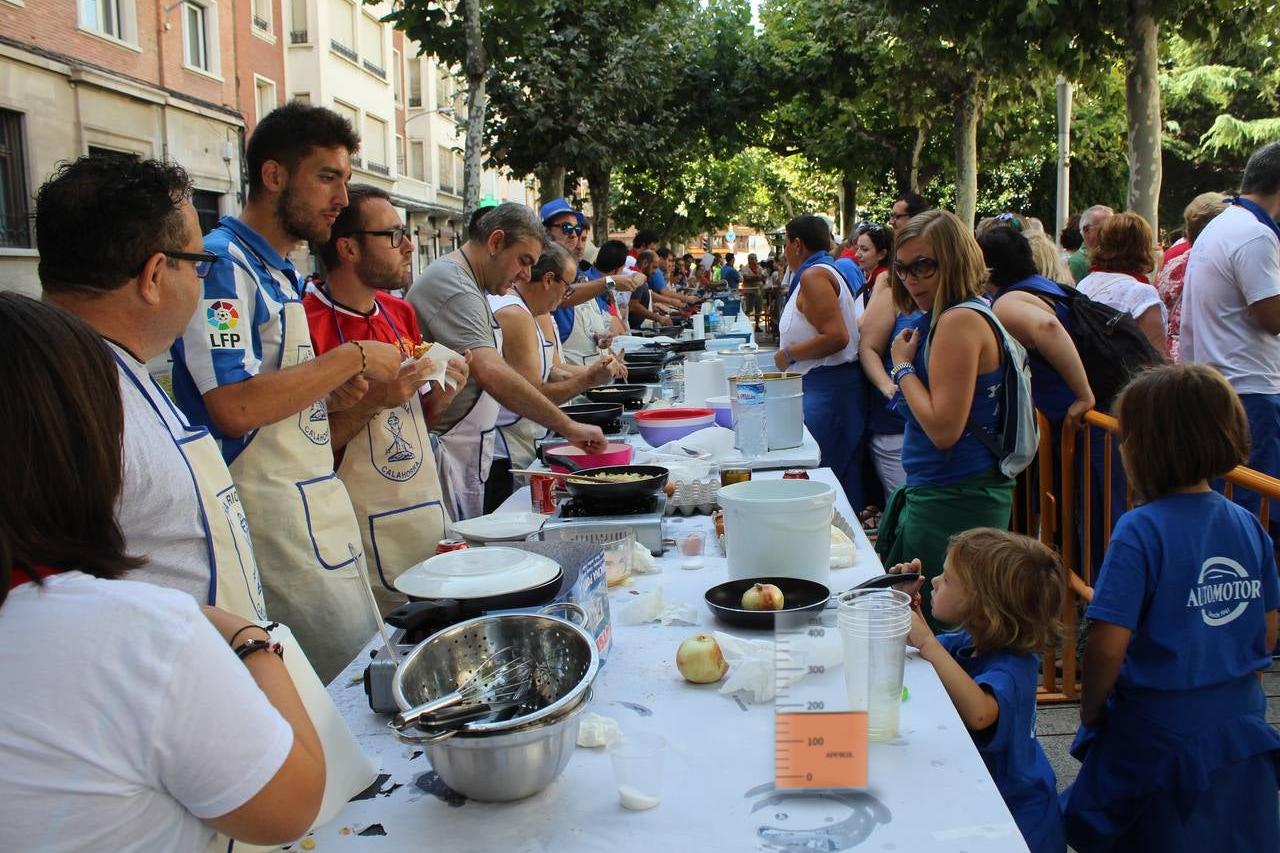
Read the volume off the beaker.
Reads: 175 mL
